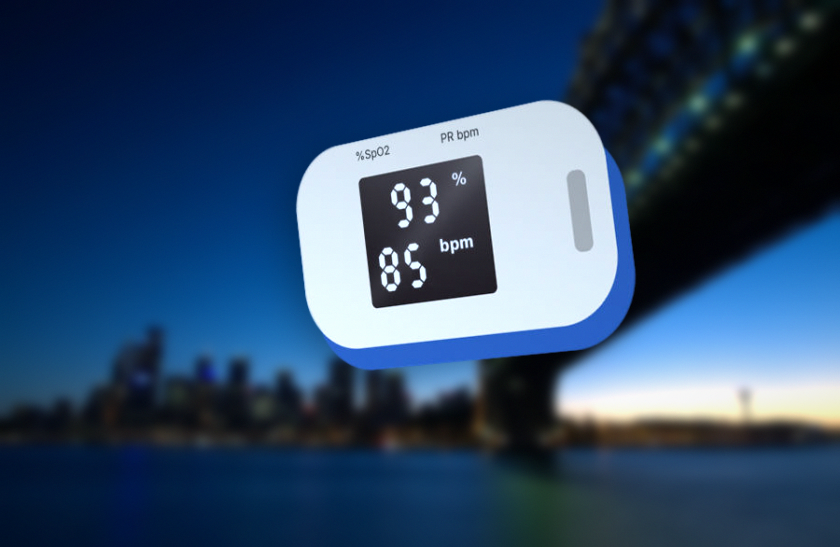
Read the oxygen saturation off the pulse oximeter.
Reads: 93 %
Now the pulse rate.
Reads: 85 bpm
